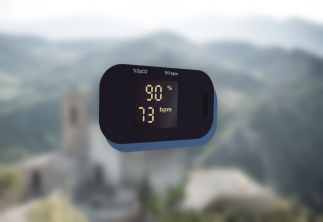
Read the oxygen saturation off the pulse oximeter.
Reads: 90 %
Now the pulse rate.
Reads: 73 bpm
